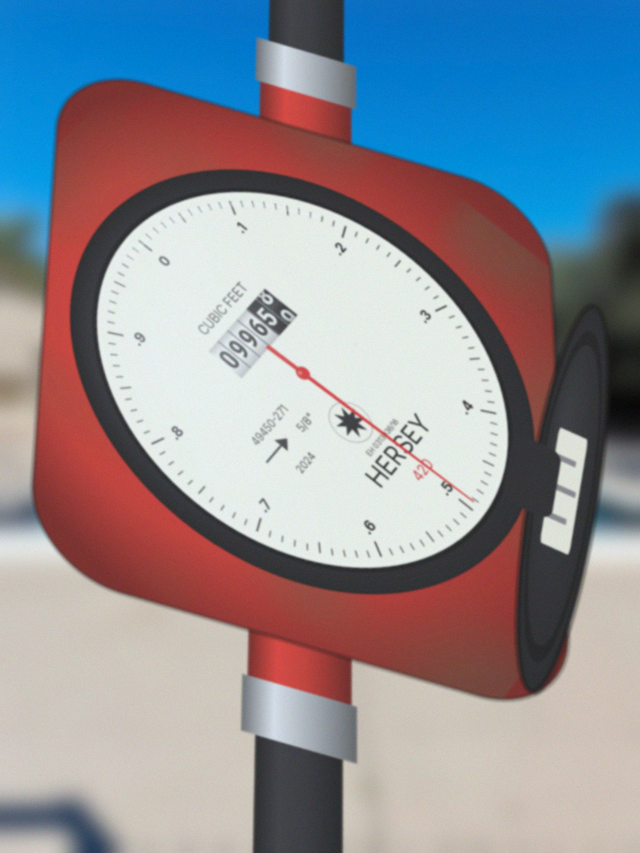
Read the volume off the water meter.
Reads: 99658.49 ft³
